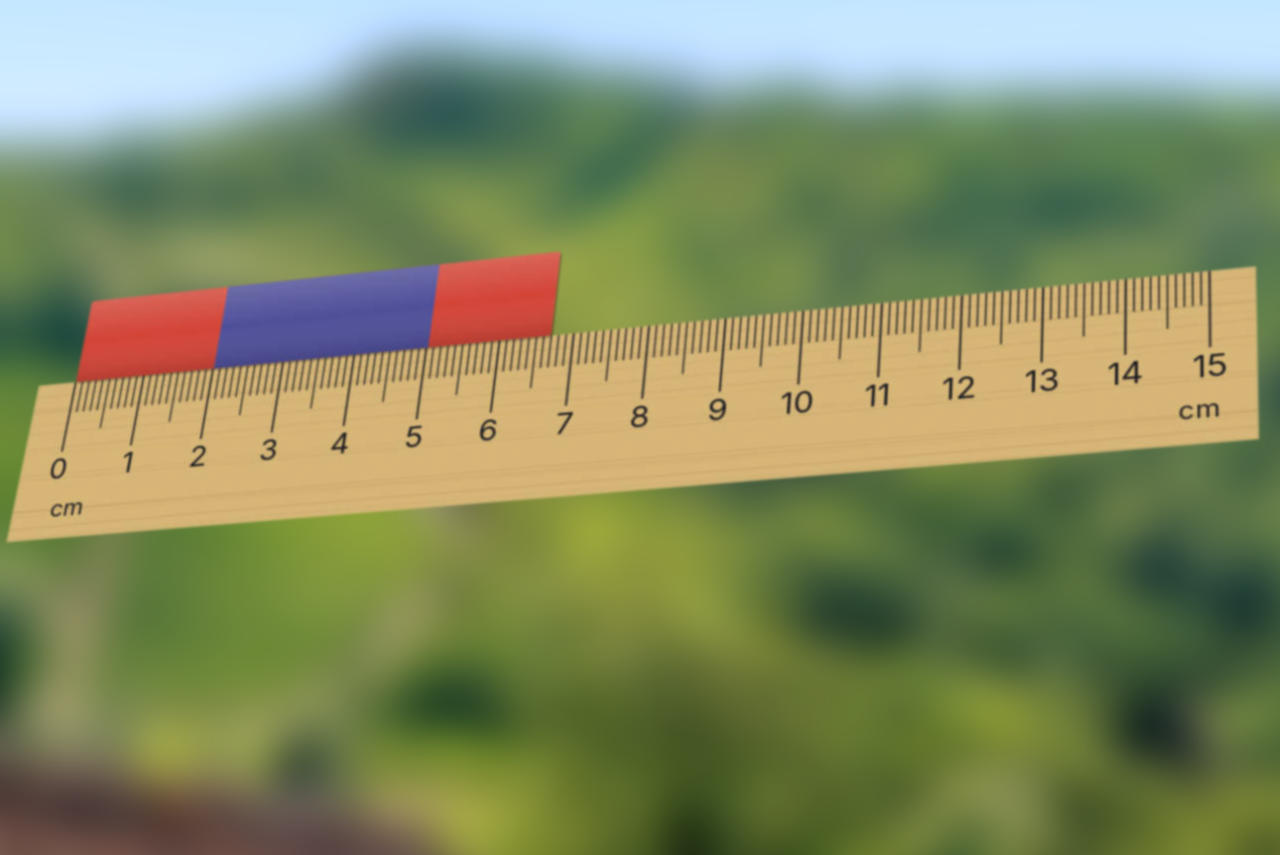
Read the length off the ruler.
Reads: 6.7 cm
